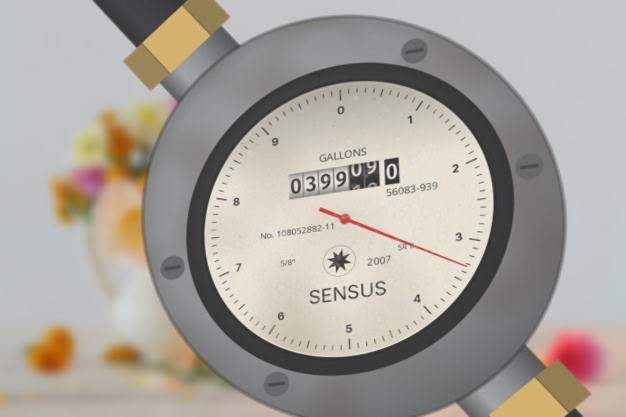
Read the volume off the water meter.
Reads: 399093.3 gal
